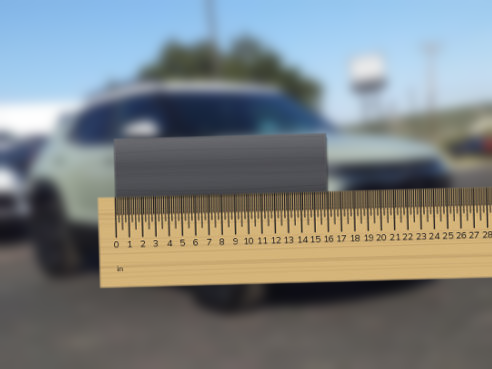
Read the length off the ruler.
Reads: 16 in
